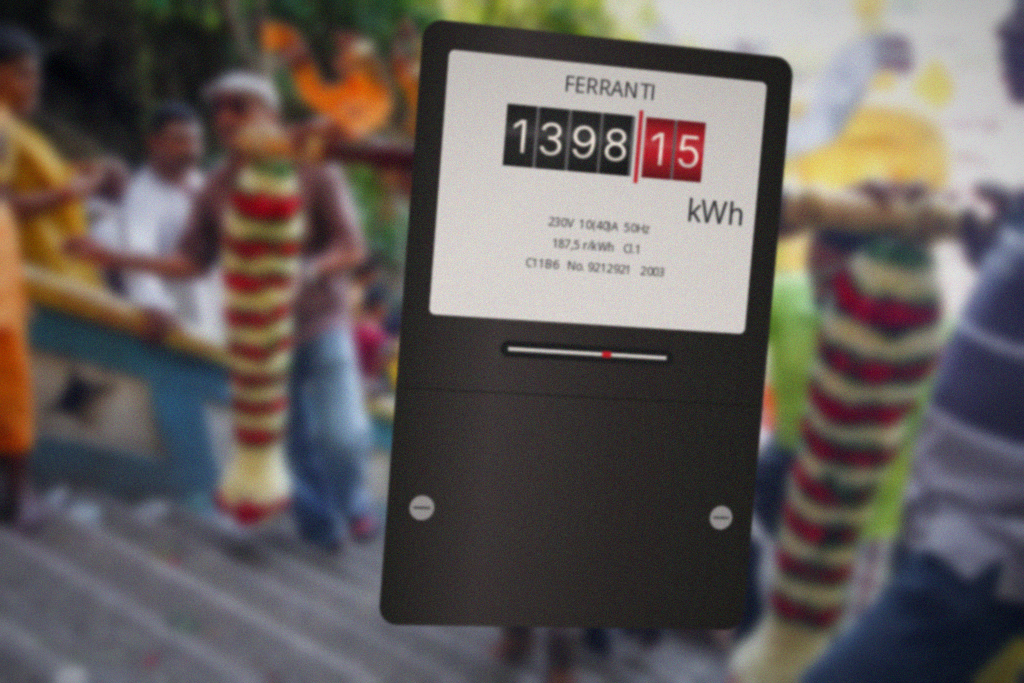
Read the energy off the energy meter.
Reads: 1398.15 kWh
